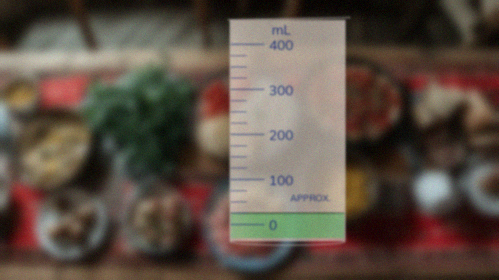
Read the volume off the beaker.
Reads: 25 mL
